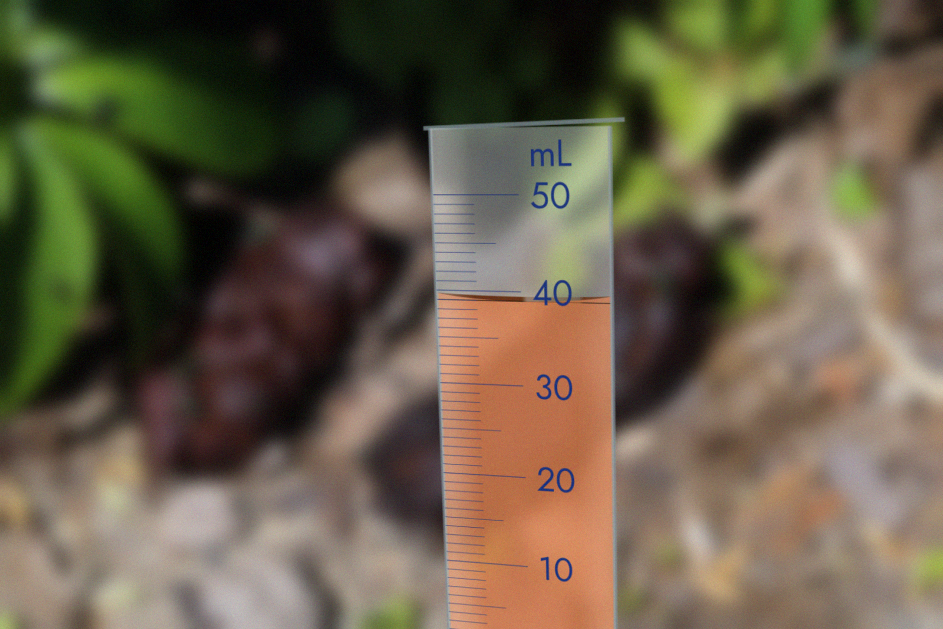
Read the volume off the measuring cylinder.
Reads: 39 mL
